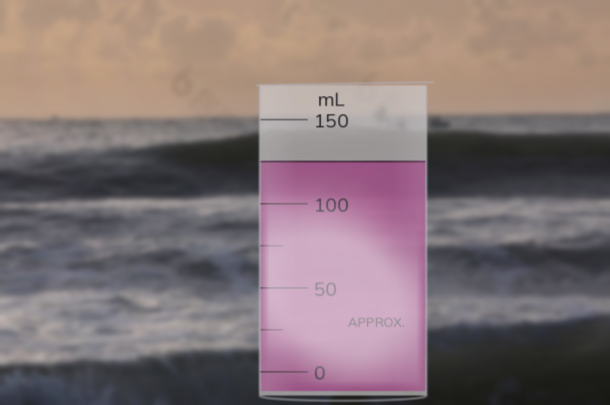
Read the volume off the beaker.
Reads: 125 mL
